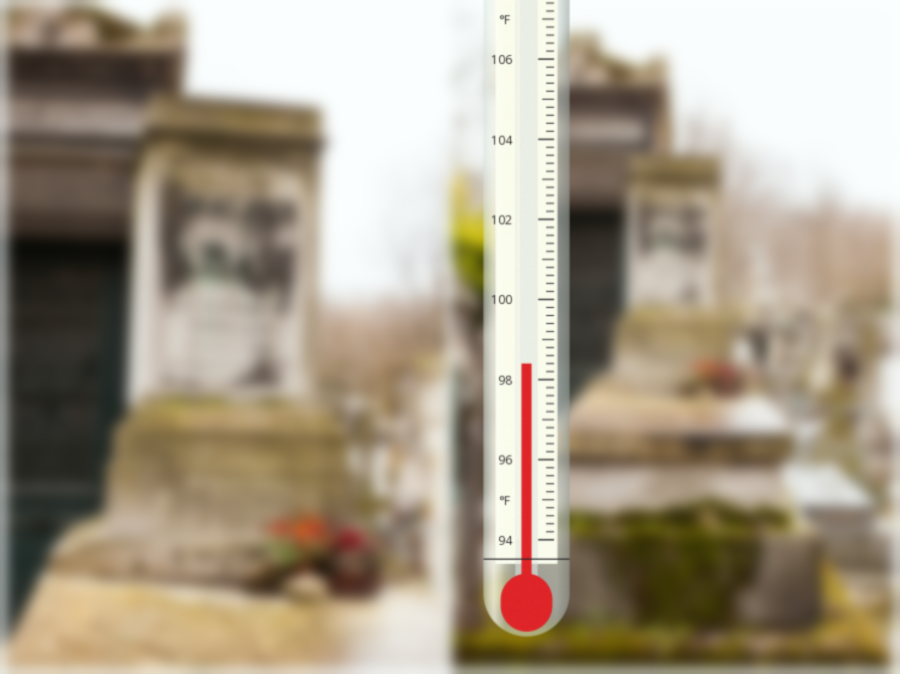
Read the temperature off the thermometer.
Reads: 98.4 °F
